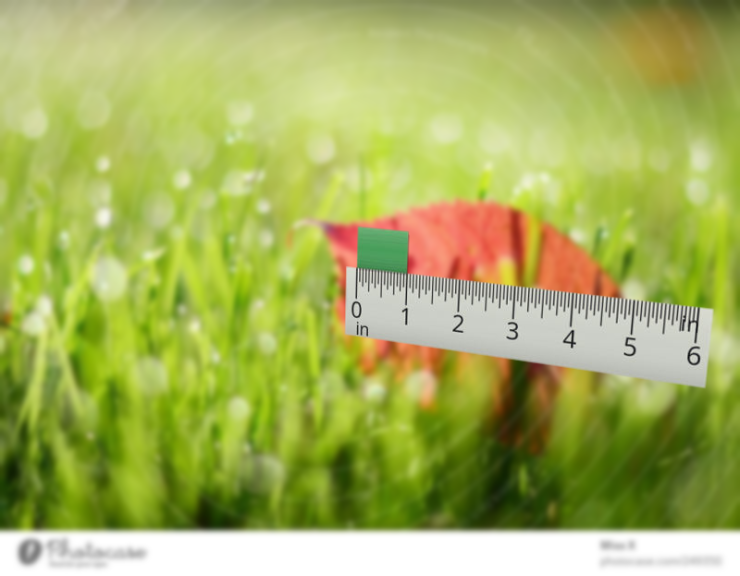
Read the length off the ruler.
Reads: 1 in
